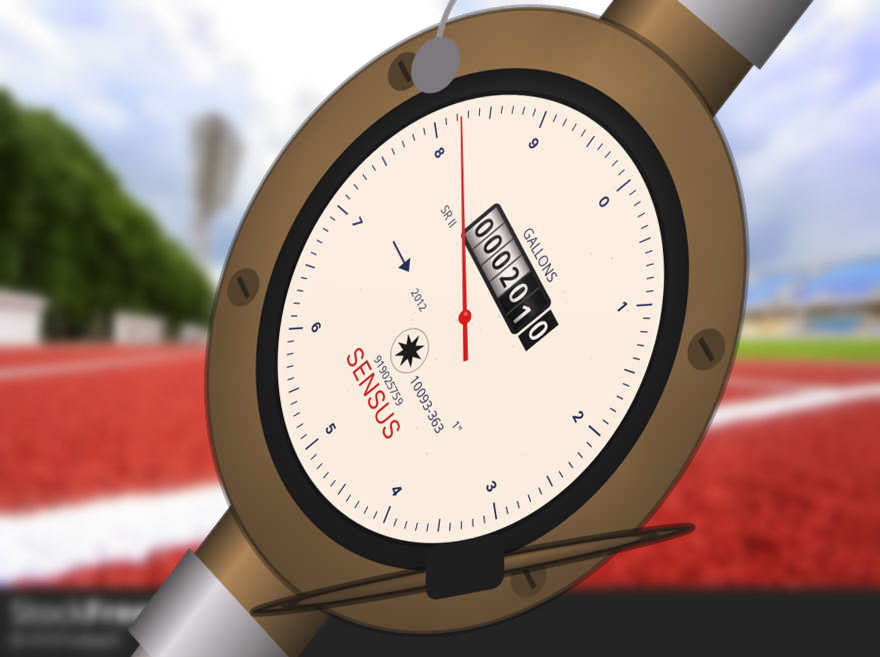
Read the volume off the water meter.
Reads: 2008.2 gal
